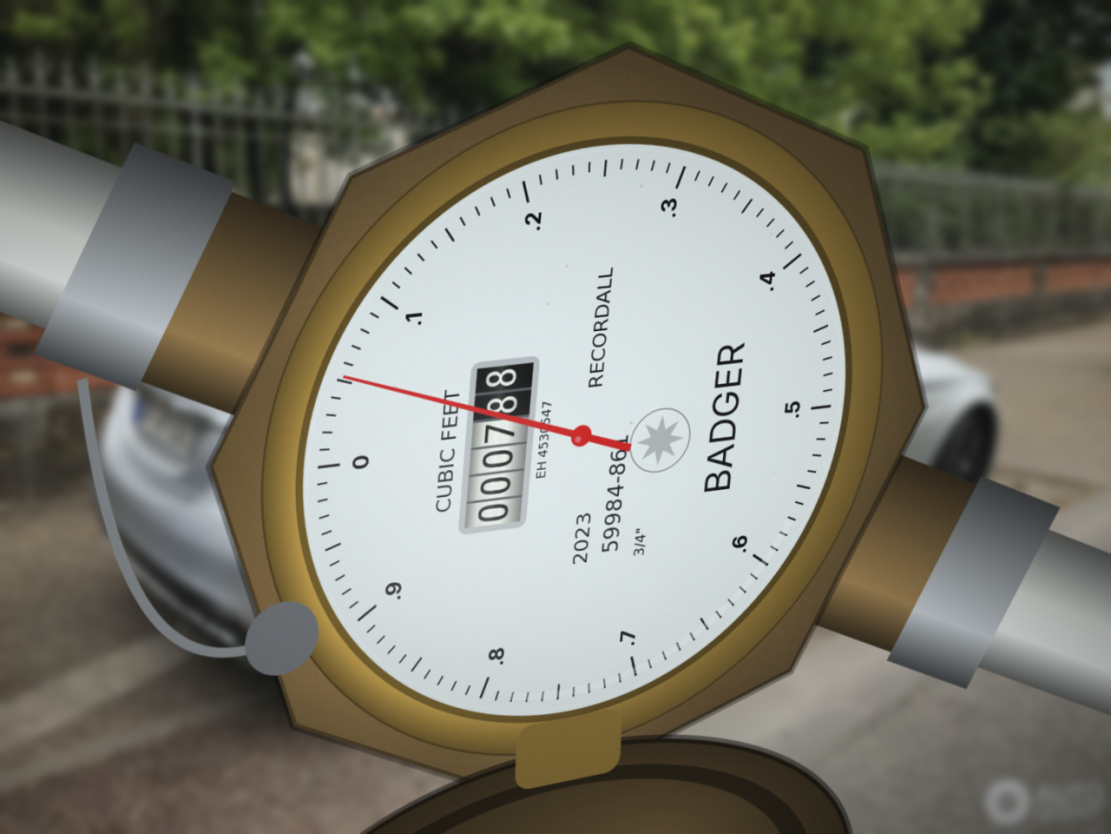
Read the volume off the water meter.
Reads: 788.05 ft³
